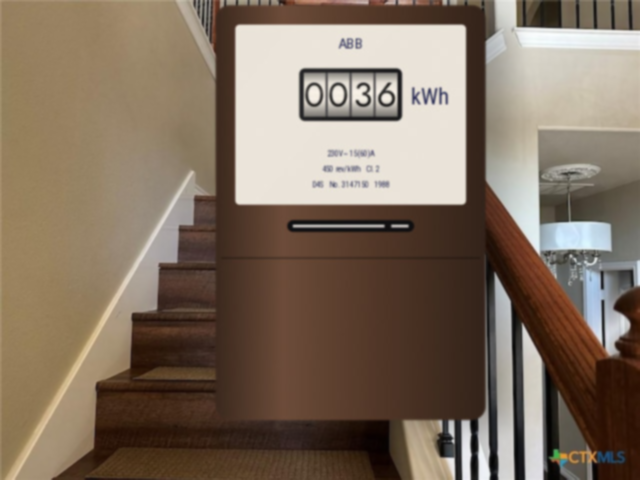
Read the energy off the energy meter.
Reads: 36 kWh
